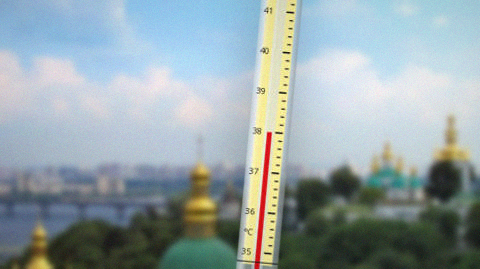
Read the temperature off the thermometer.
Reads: 38 °C
